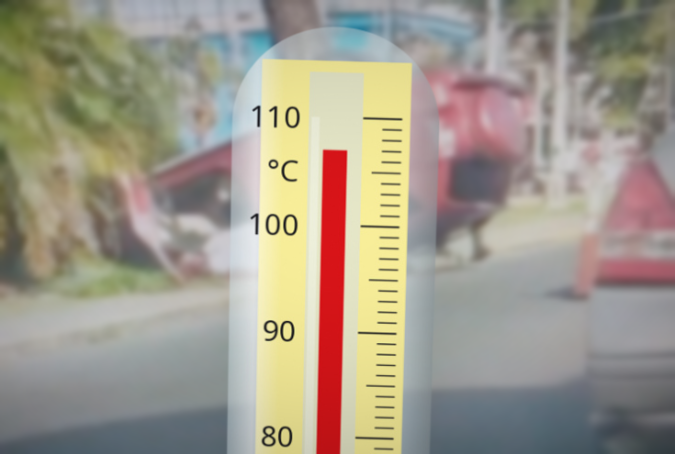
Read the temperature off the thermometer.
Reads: 107 °C
